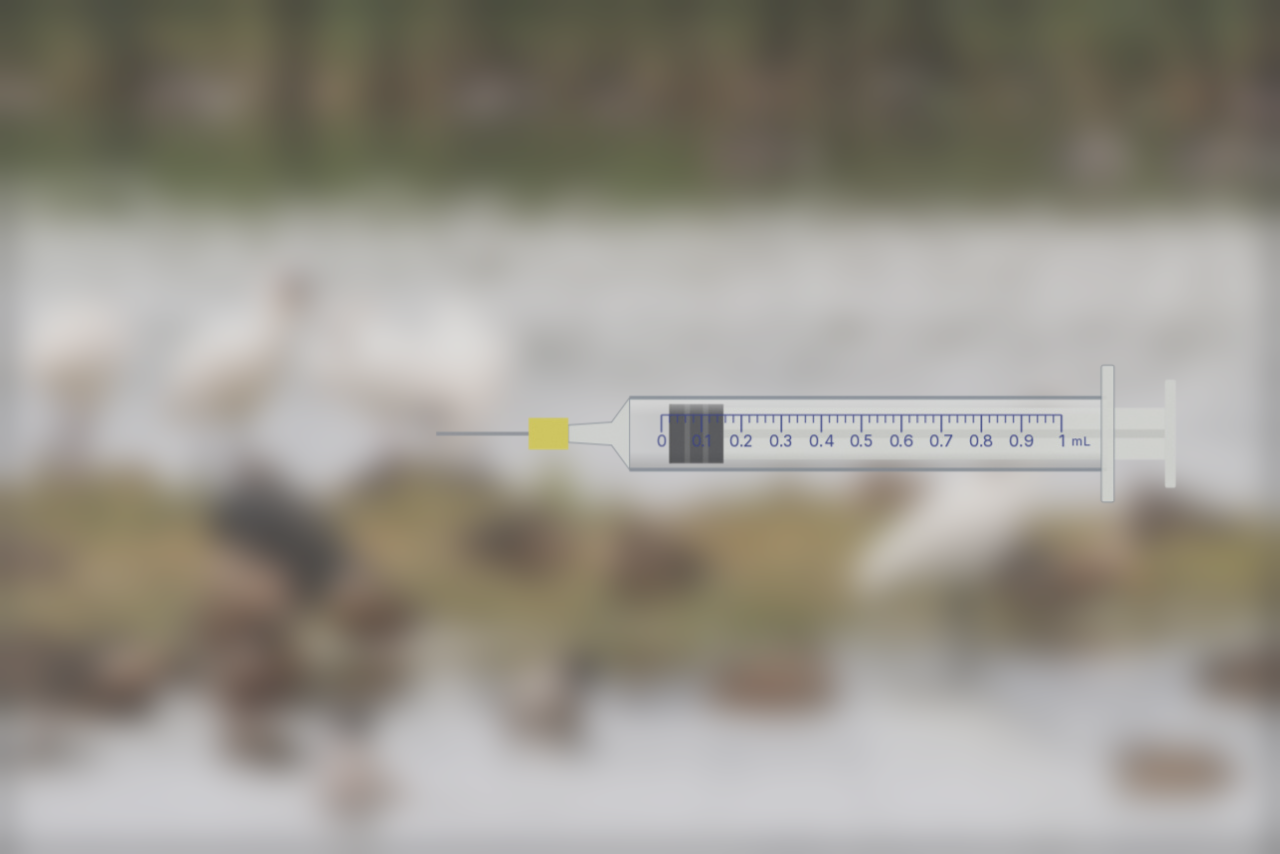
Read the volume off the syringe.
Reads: 0.02 mL
